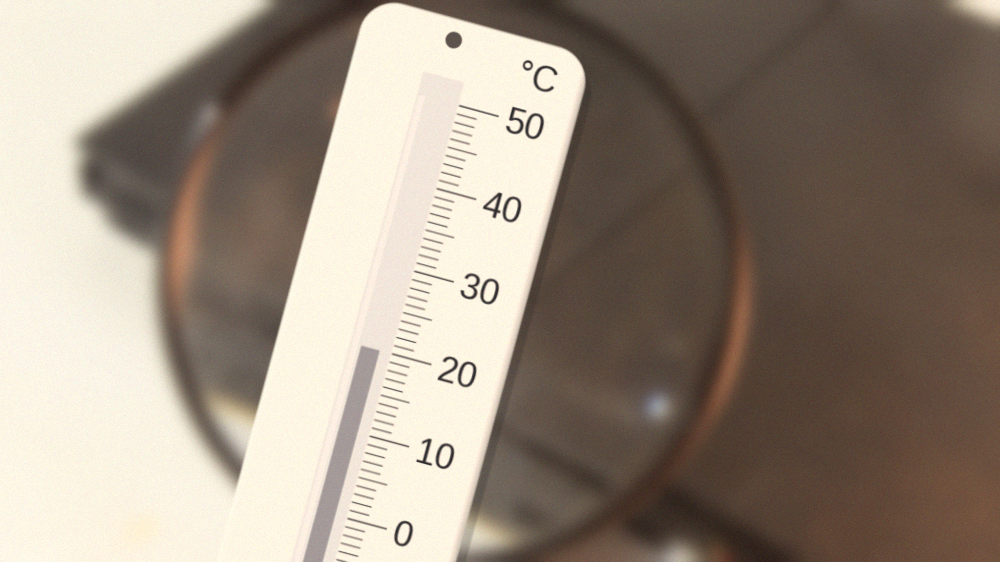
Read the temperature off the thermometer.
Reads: 20 °C
